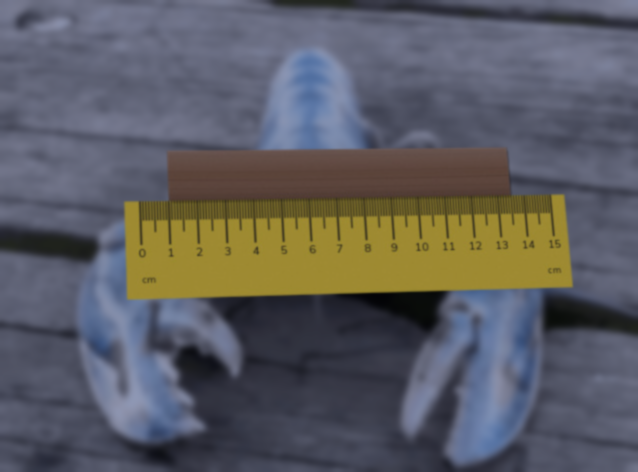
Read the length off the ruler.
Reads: 12.5 cm
